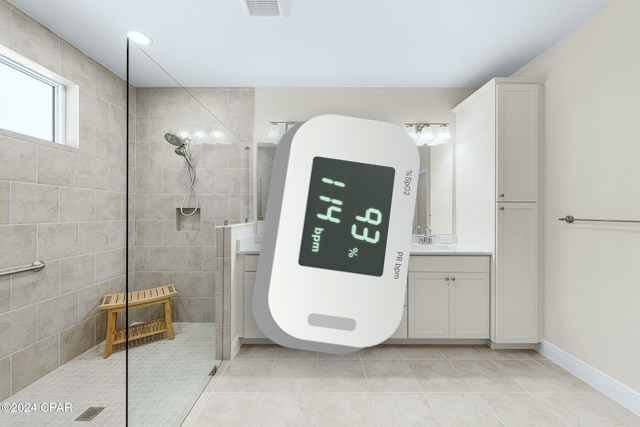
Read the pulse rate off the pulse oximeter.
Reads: 114 bpm
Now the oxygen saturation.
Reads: 93 %
